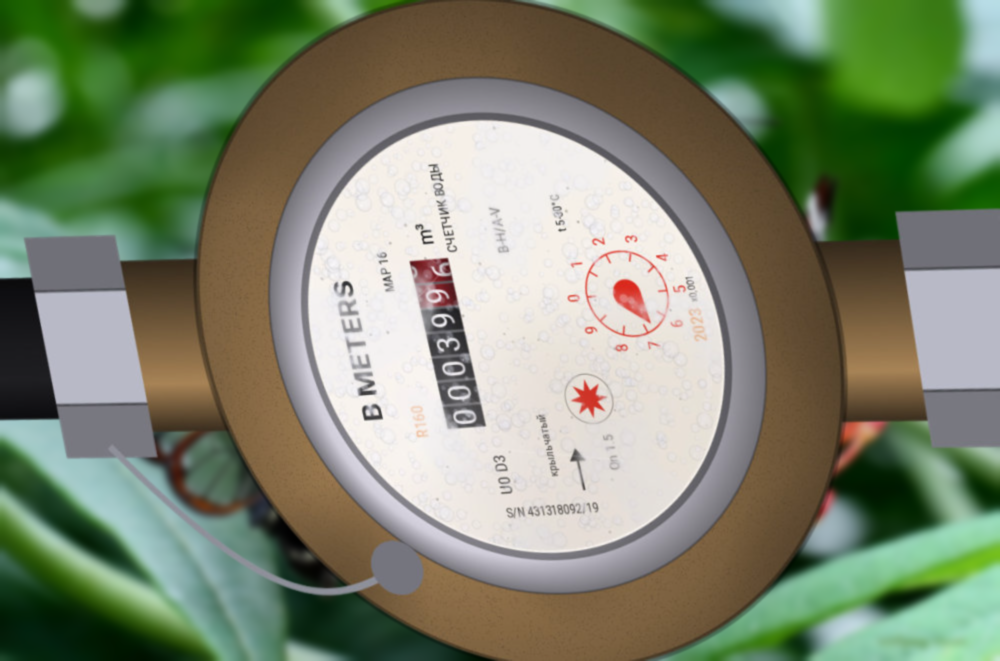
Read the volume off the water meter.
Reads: 39.956 m³
